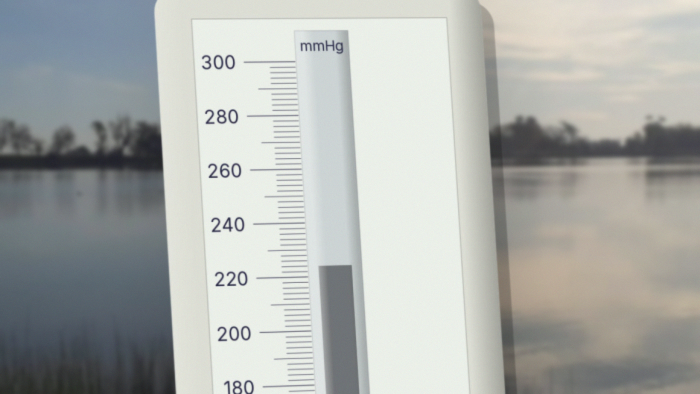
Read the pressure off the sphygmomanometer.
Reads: 224 mmHg
